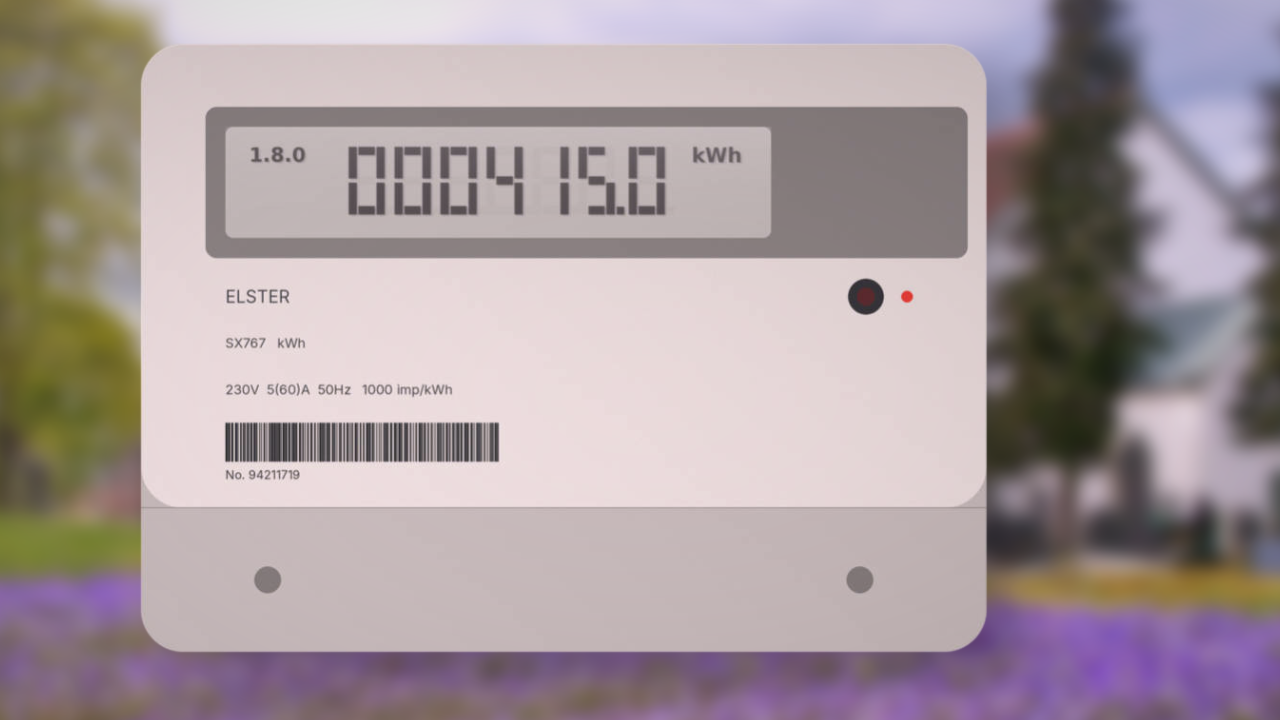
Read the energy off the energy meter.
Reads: 415.0 kWh
